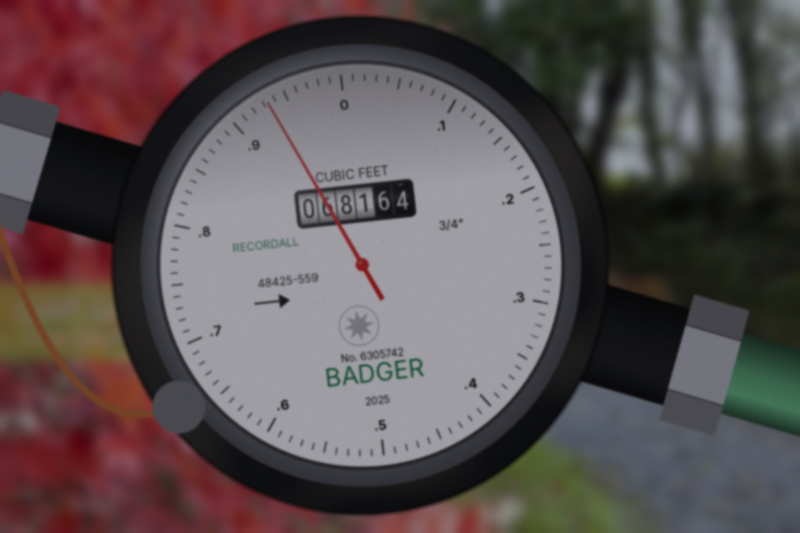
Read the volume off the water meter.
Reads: 68163.93 ft³
